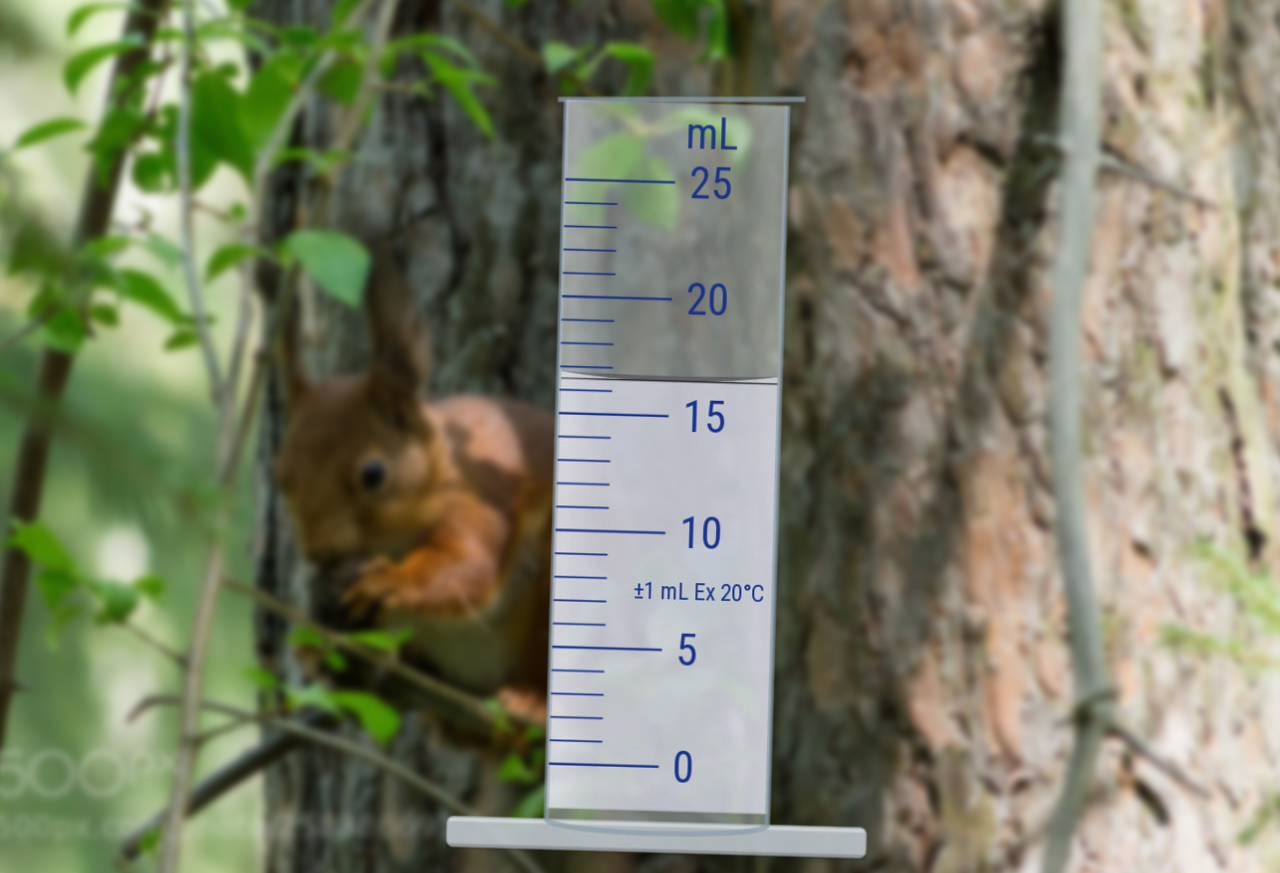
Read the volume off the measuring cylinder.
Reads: 16.5 mL
